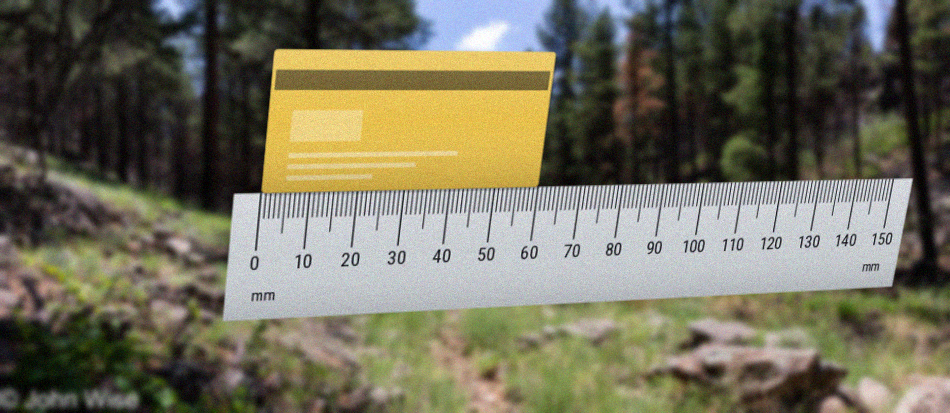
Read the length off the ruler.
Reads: 60 mm
